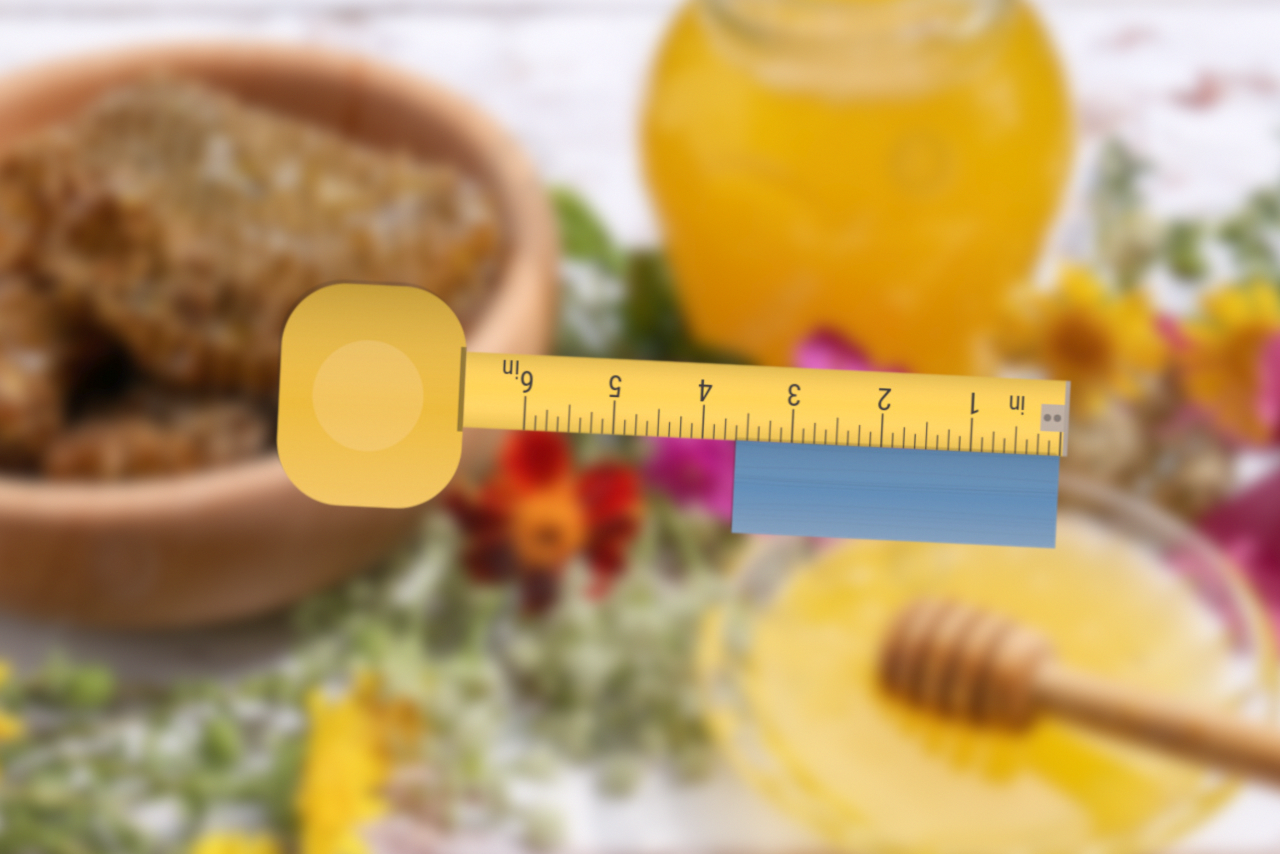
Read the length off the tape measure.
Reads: 3.625 in
